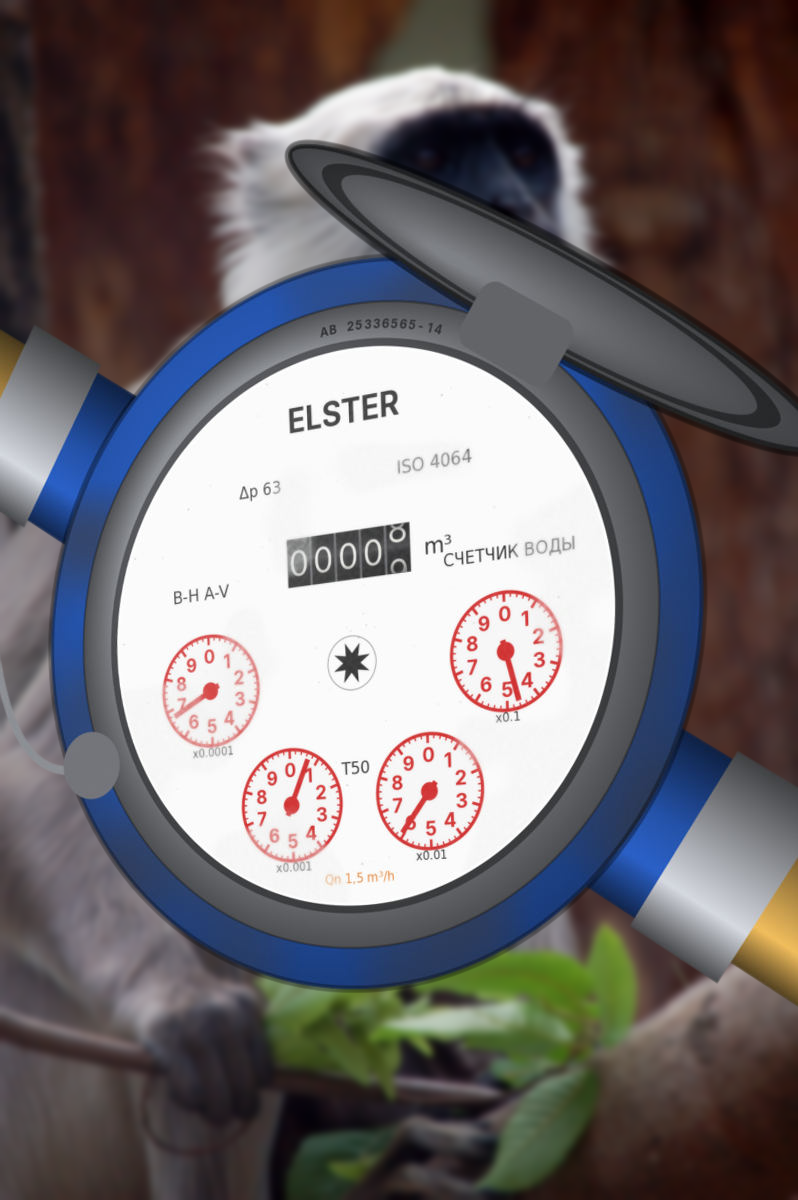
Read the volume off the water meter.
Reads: 8.4606 m³
